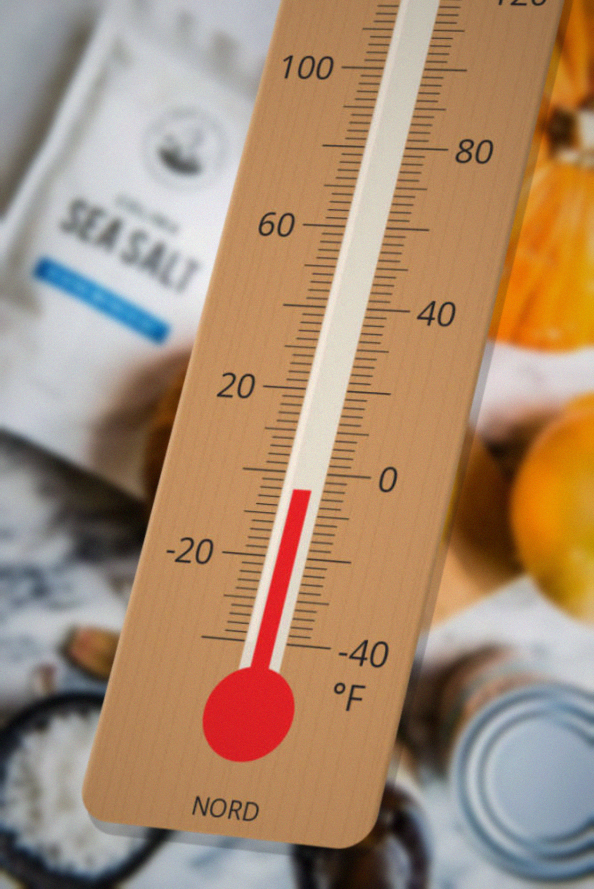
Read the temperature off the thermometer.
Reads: -4 °F
